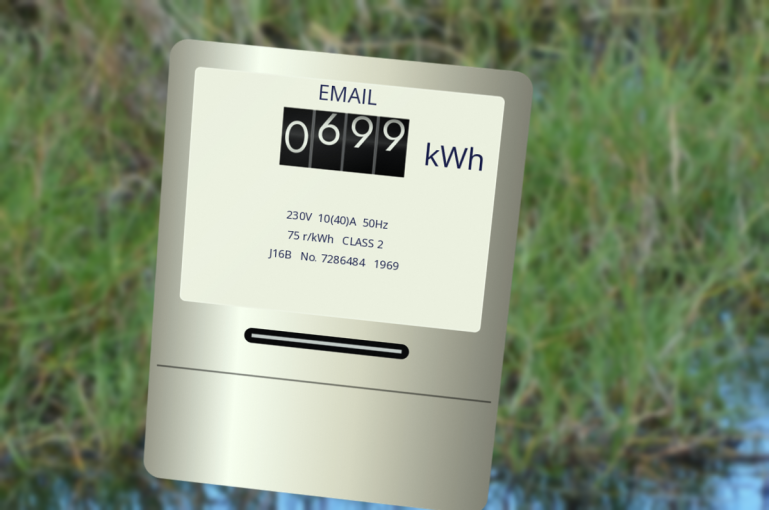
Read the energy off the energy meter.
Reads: 699 kWh
